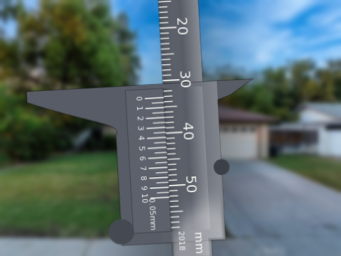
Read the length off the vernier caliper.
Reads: 33.2 mm
